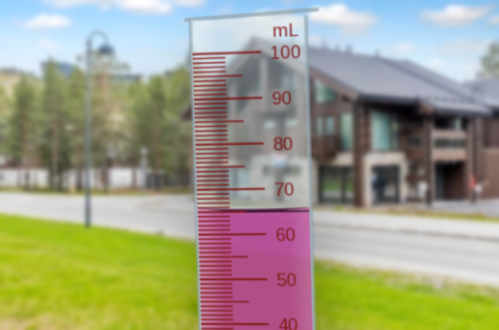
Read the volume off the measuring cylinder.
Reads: 65 mL
